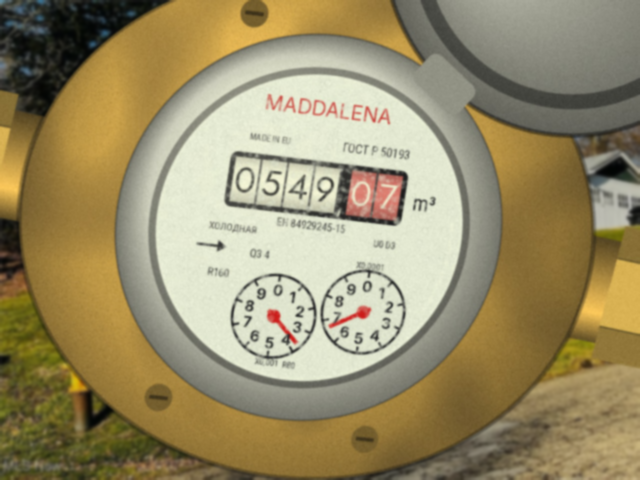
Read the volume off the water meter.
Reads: 549.0736 m³
